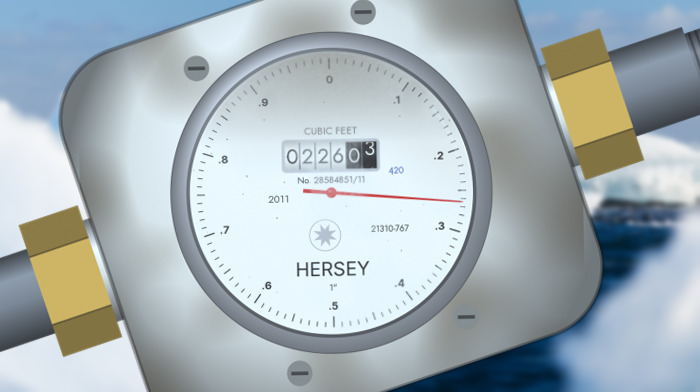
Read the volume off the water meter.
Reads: 22603.26 ft³
